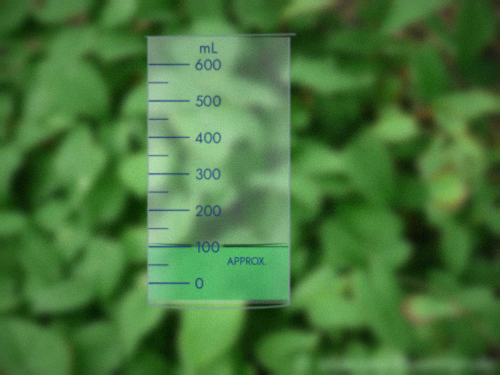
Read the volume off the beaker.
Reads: 100 mL
